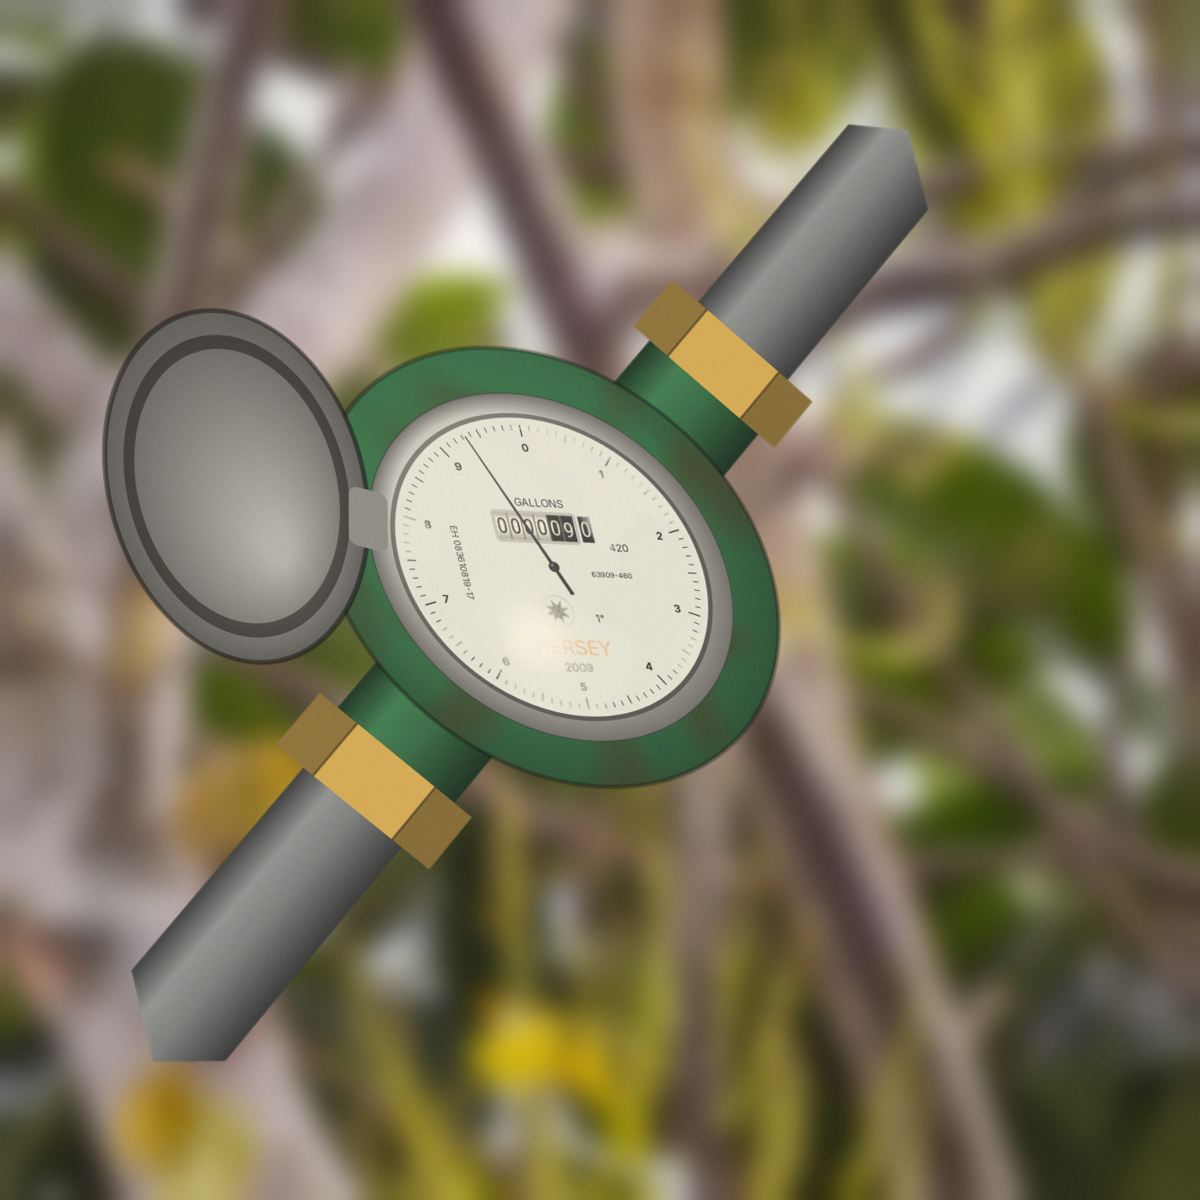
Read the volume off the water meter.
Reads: 89.3 gal
